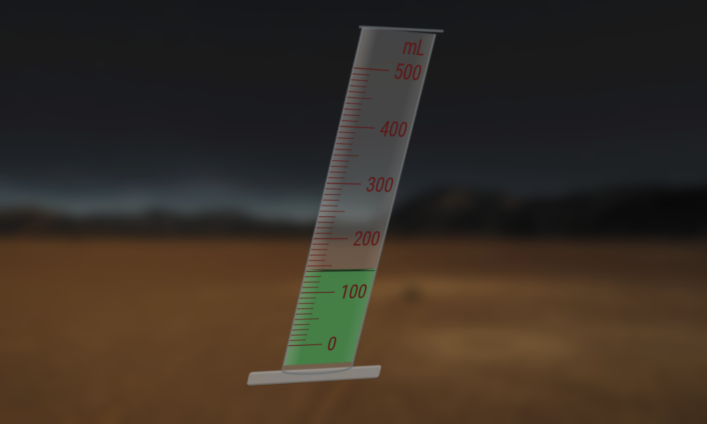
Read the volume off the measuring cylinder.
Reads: 140 mL
